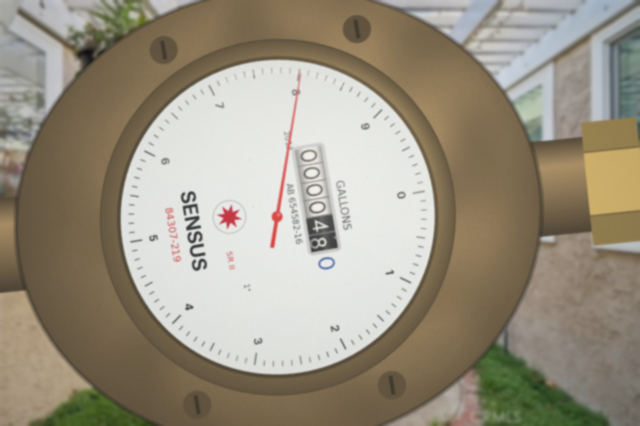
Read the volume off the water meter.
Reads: 478.0 gal
